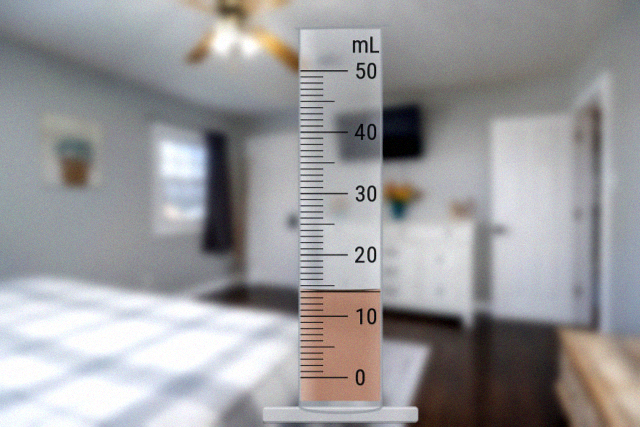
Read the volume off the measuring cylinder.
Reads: 14 mL
